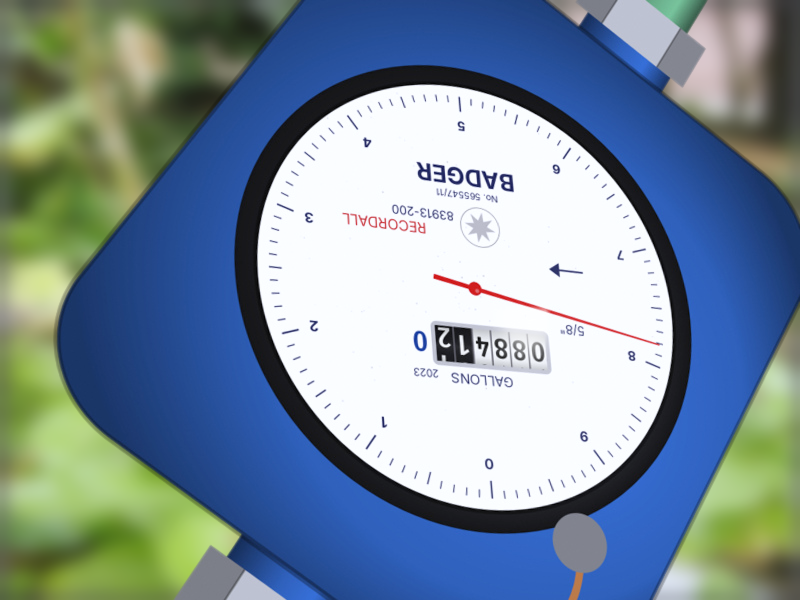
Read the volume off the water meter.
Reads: 884117.8 gal
